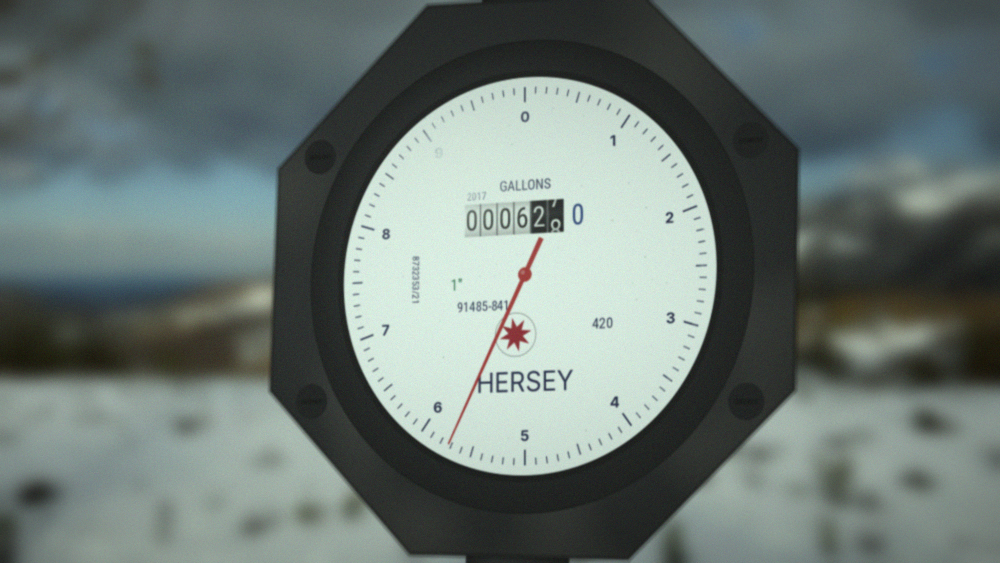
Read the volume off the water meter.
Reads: 6275.7 gal
